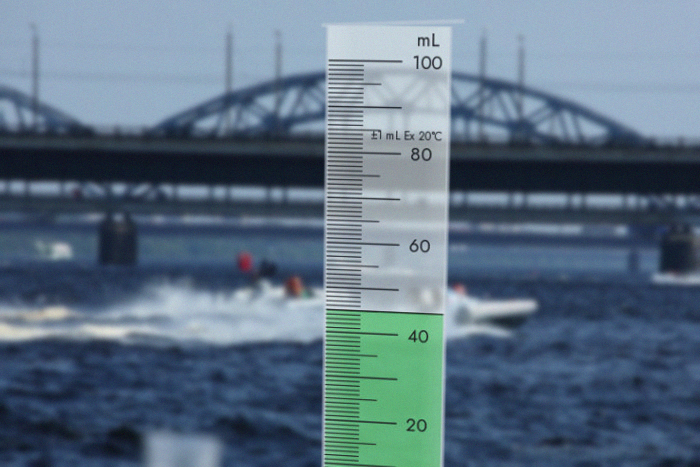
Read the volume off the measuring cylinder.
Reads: 45 mL
